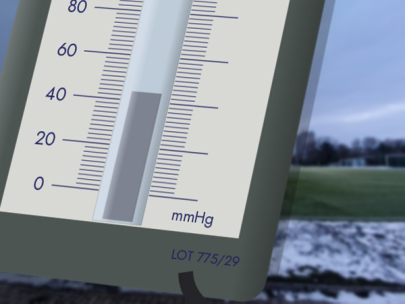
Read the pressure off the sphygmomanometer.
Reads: 44 mmHg
